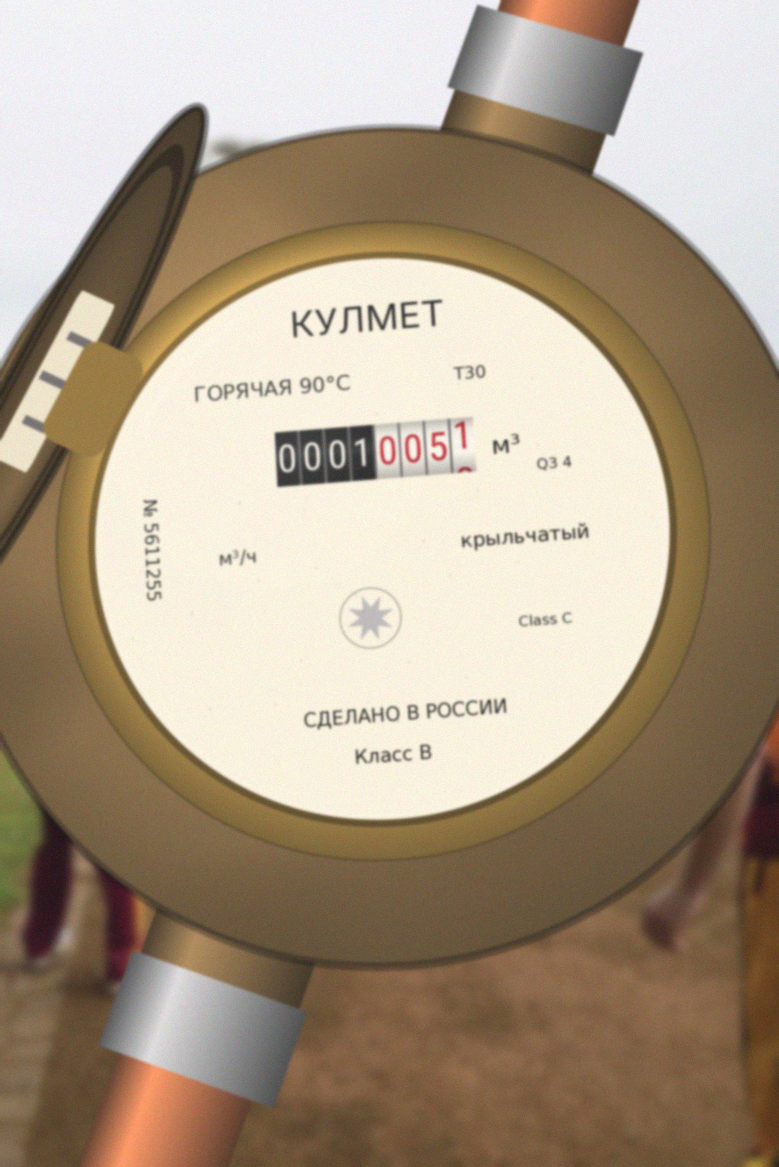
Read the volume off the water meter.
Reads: 1.0051 m³
